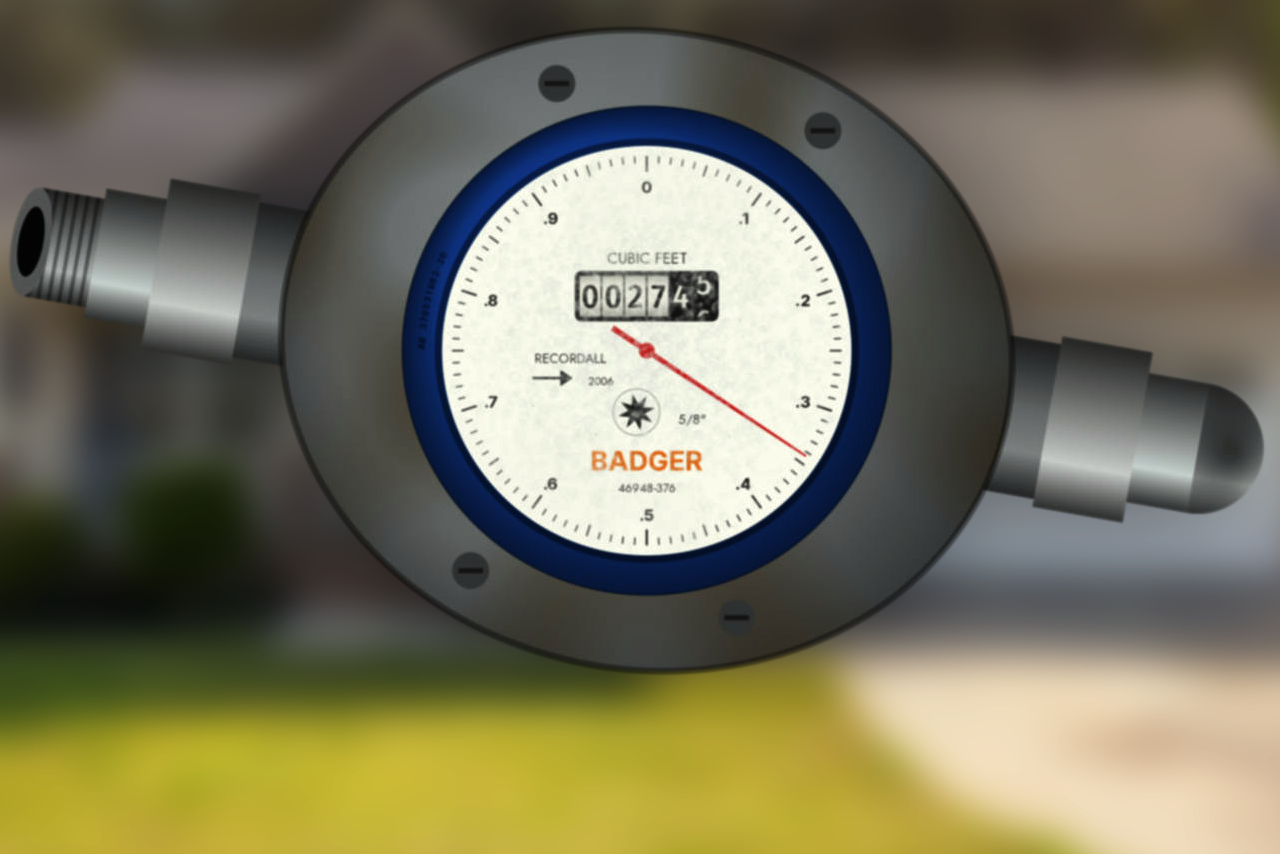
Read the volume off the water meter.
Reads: 2745.34 ft³
